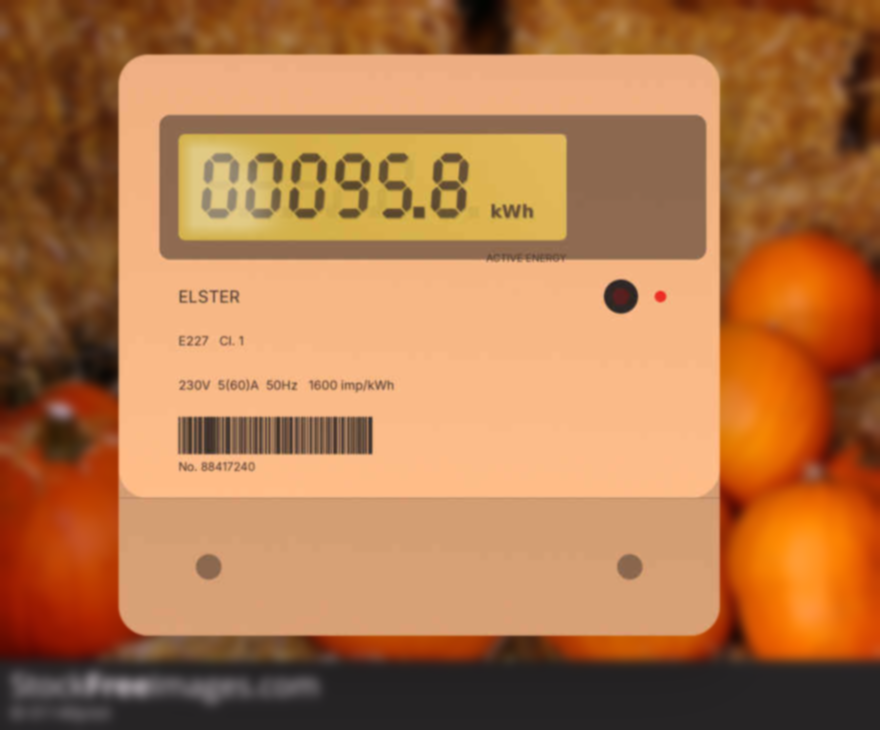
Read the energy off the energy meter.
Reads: 95.8 kWh
